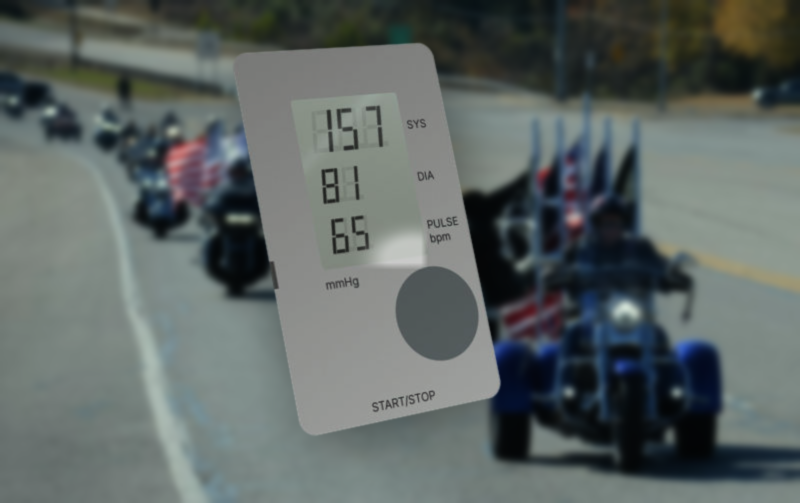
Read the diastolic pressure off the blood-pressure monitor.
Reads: 81 mmHg
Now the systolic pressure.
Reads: 157 mmHg
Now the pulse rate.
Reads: 65 bpm
